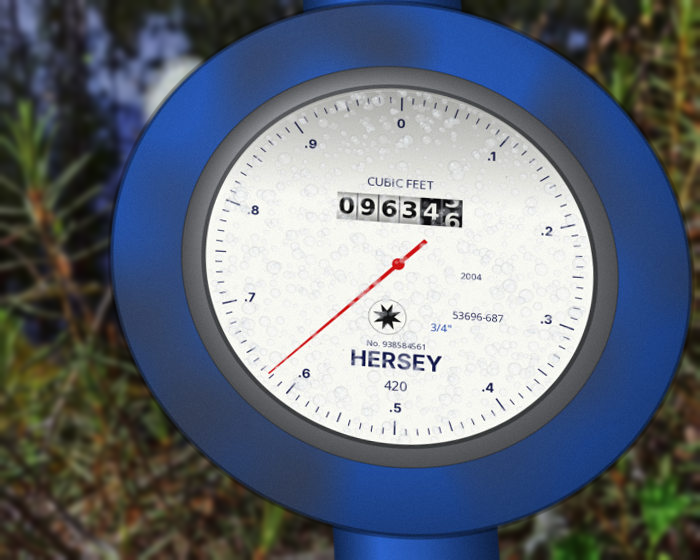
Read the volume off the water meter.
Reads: 96345.62 ft³
